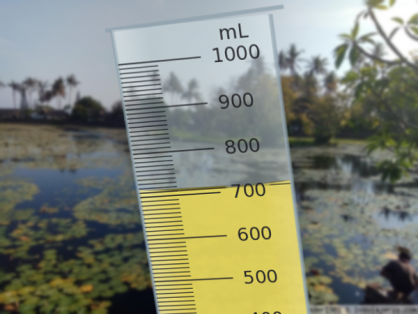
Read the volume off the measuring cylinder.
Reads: 710 mL
